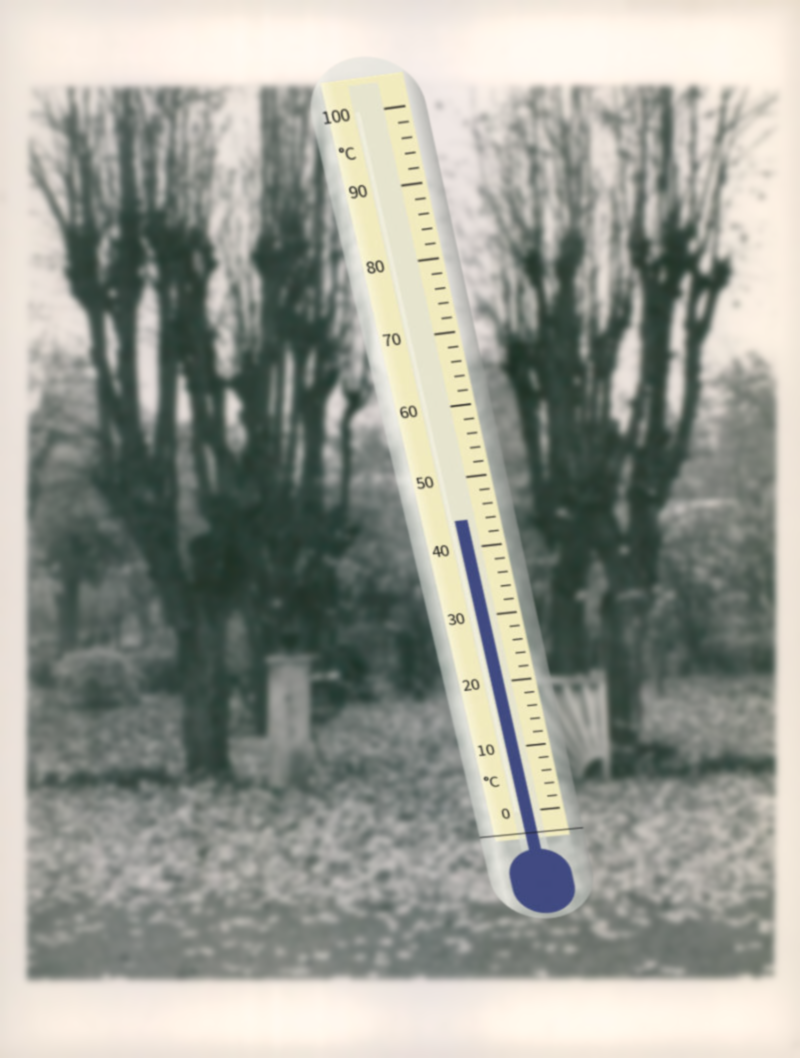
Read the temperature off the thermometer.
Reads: 44 °C
